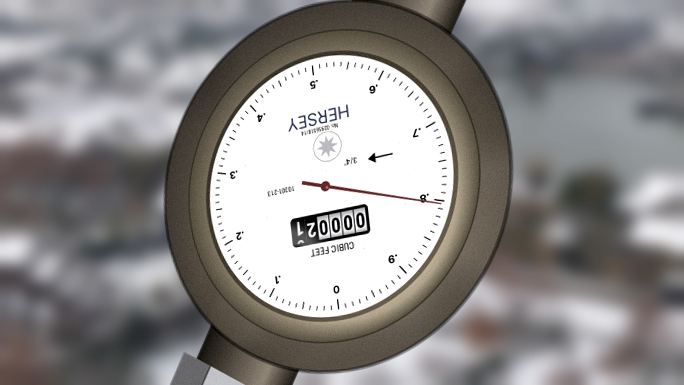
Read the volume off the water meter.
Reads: 20.80 ft³
